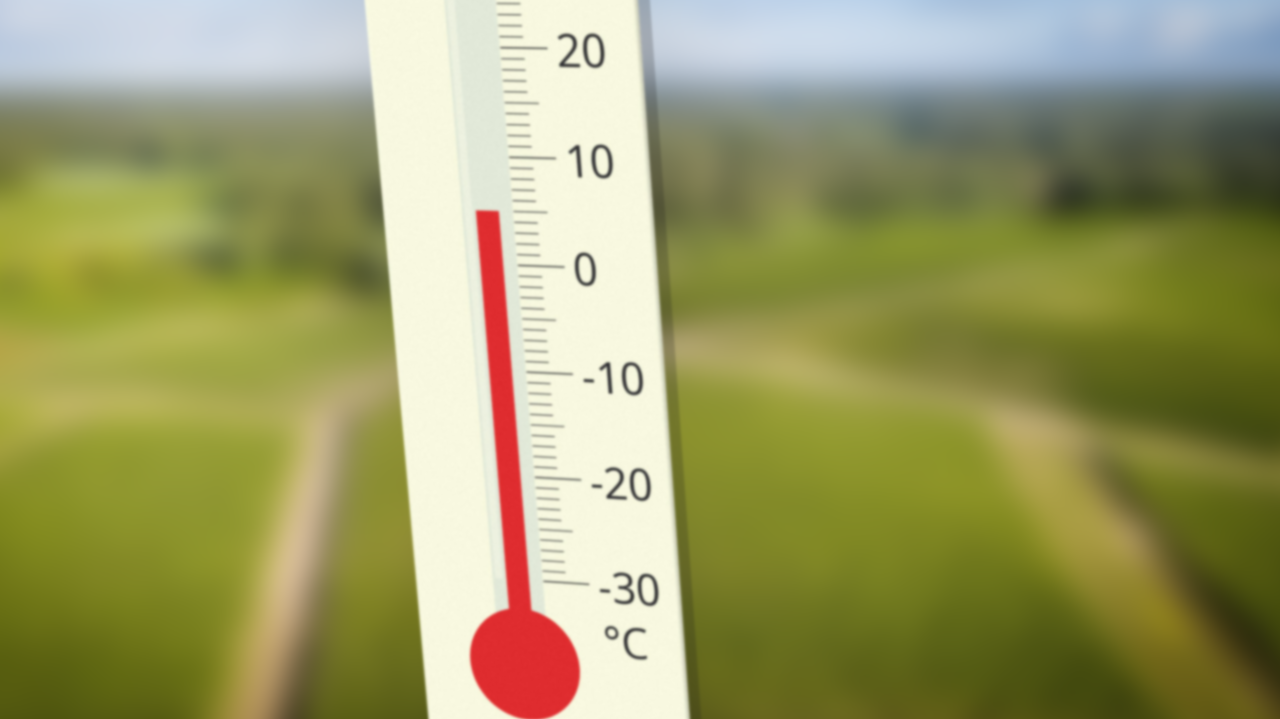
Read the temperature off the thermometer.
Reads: 5 °C
